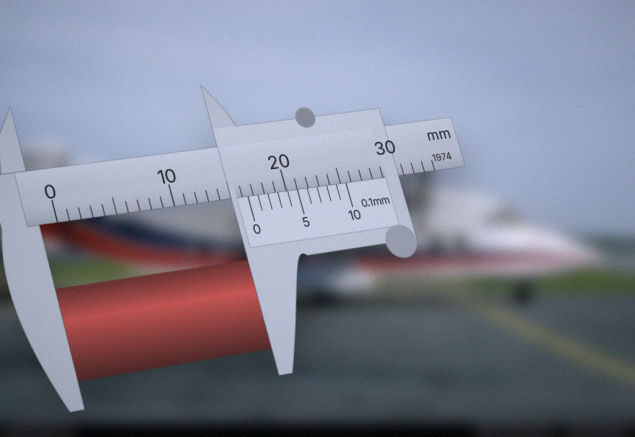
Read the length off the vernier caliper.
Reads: 16.5 mm
